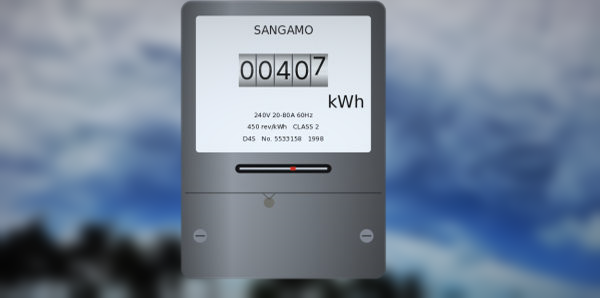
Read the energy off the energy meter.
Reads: 407 kWh
